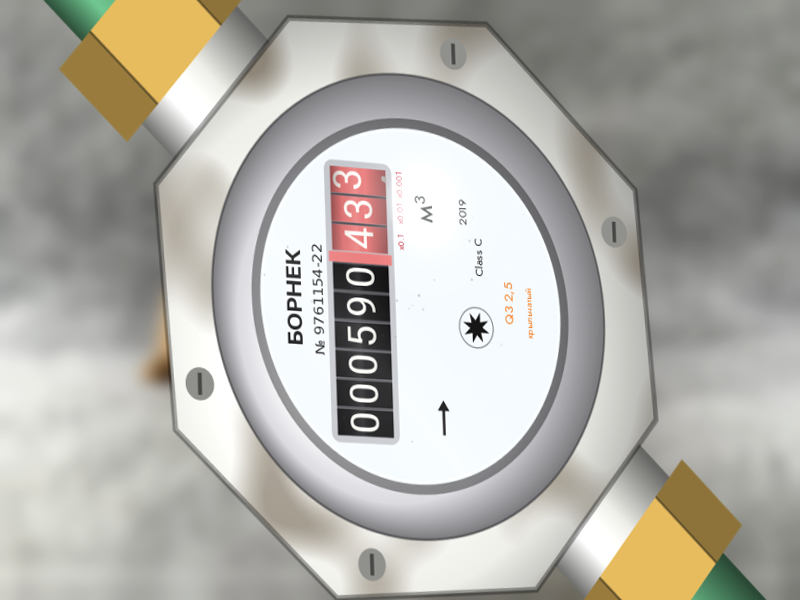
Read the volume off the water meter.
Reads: 590.433 m³
